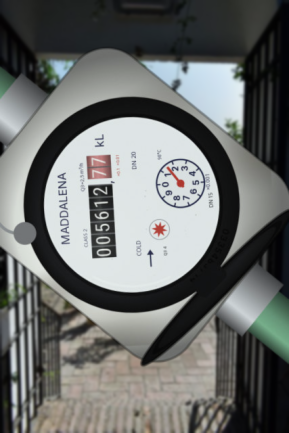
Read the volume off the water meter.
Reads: 5612.771 kL
